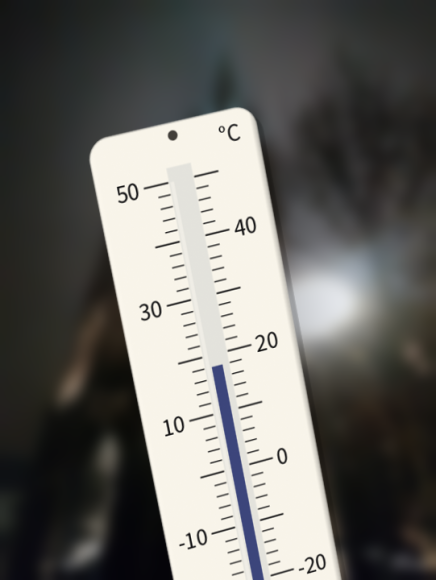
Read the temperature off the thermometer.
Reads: 18 °C
